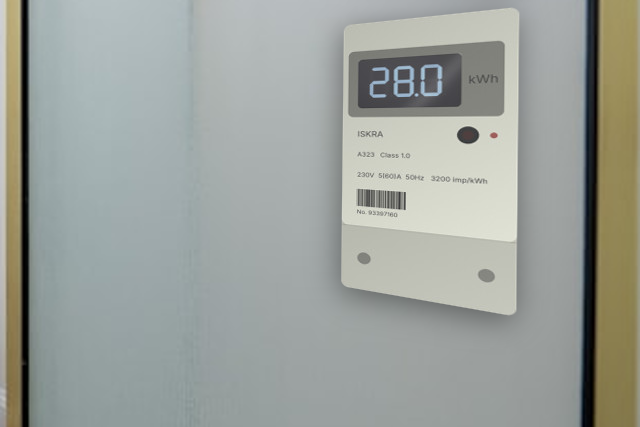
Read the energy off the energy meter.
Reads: 28.0 kWh
